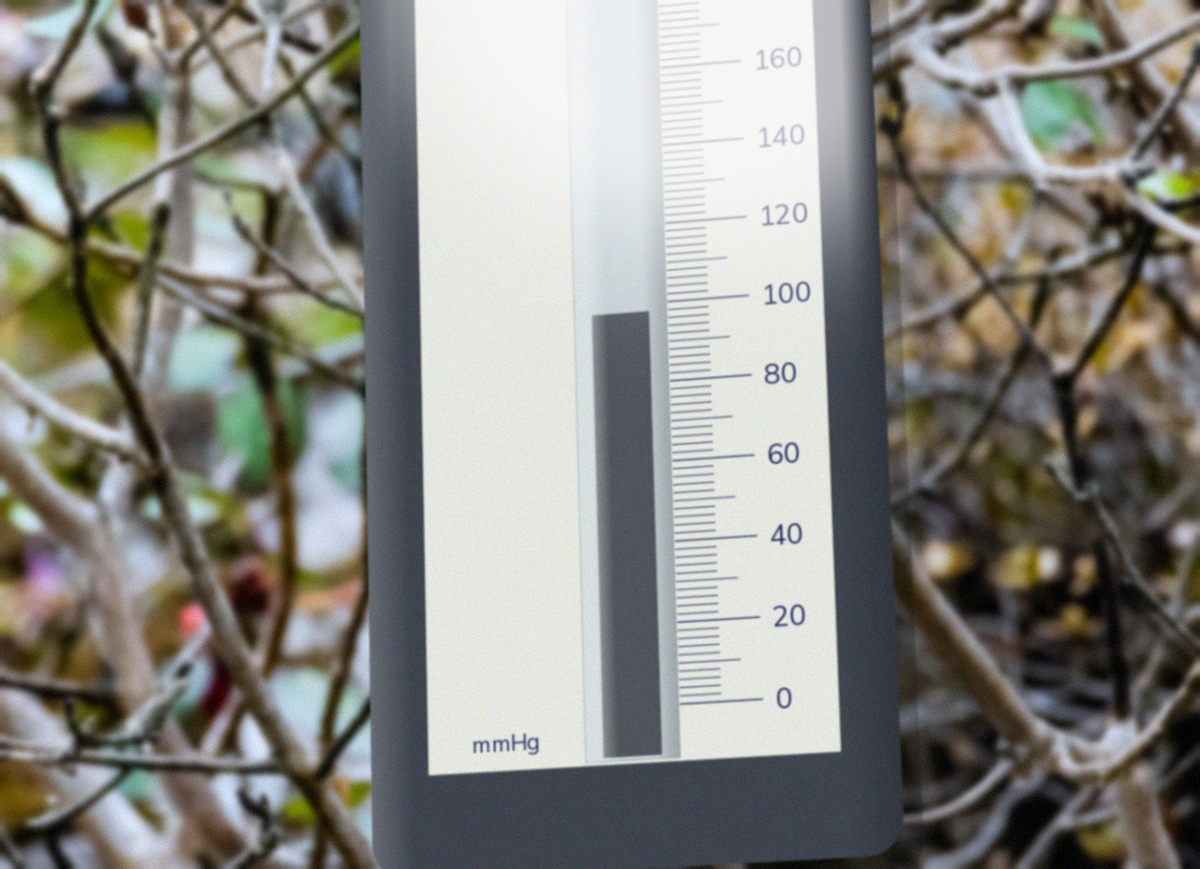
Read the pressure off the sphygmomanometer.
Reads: 98 mmHg
